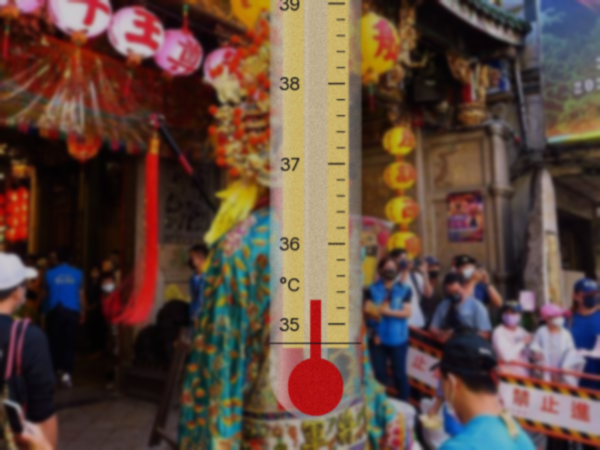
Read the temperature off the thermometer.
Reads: 35.3 °C
